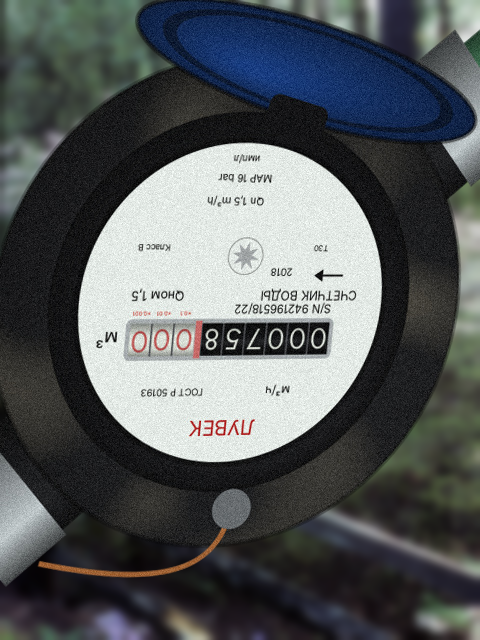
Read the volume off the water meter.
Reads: 758.000 m³
